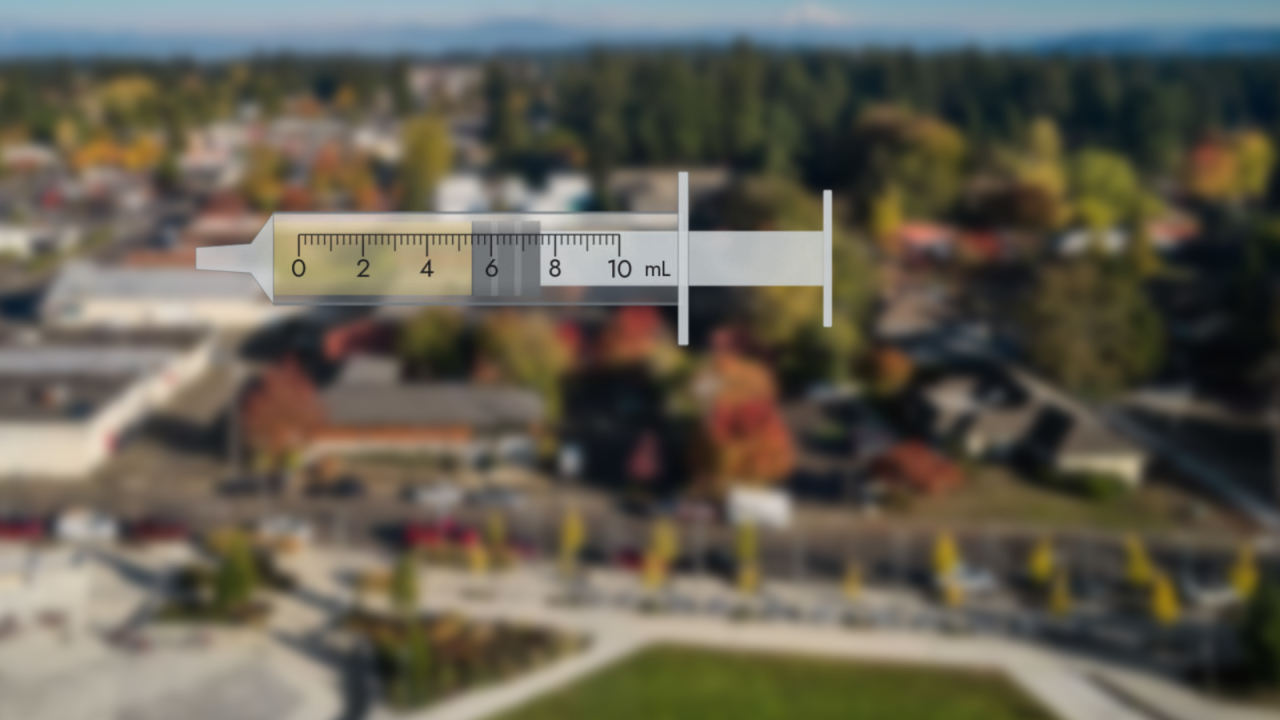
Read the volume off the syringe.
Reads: 5.4 mL
